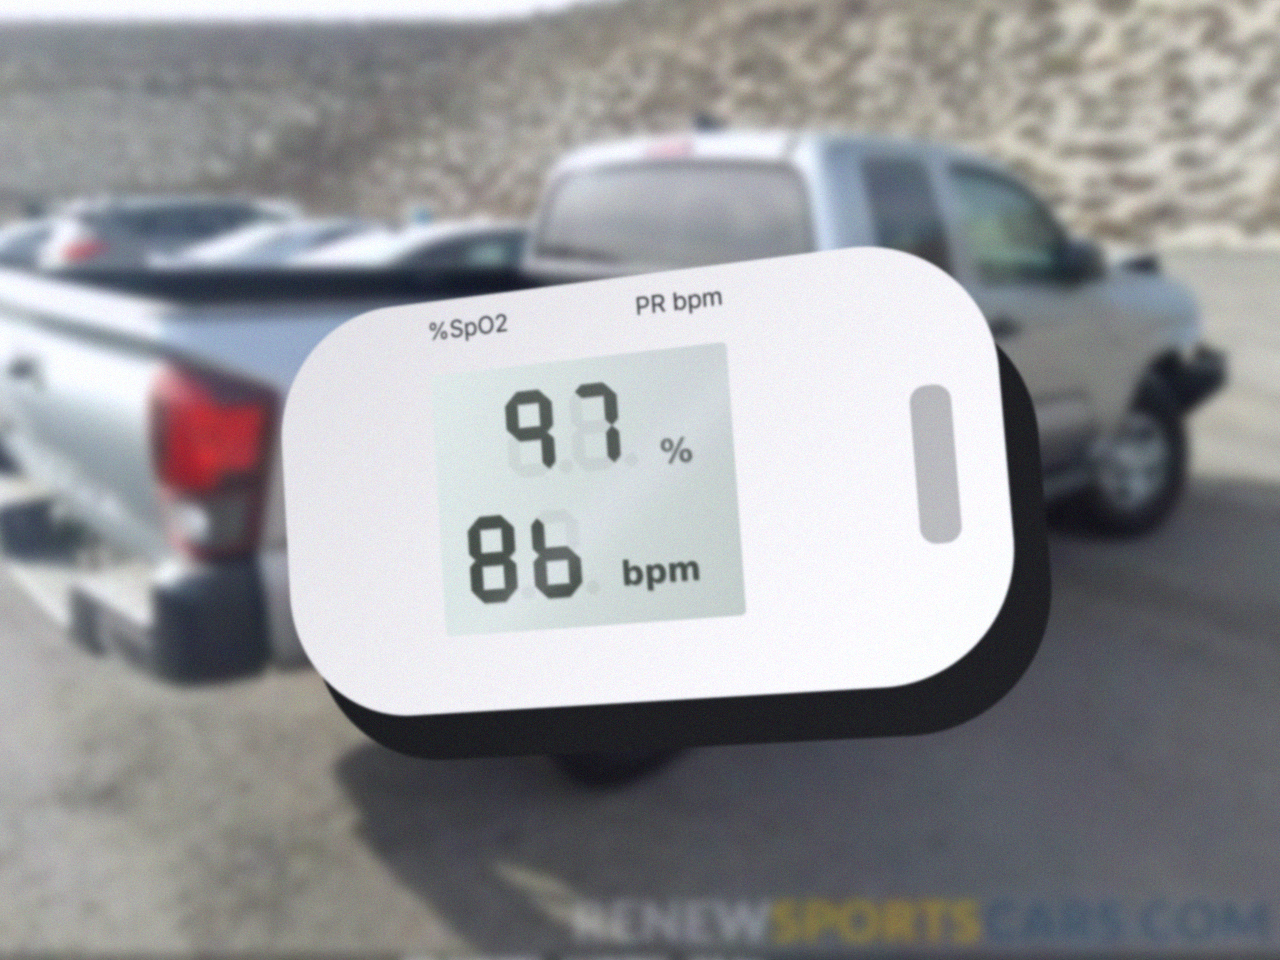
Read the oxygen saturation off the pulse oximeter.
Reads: 97 %
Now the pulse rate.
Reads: 86 bpm
